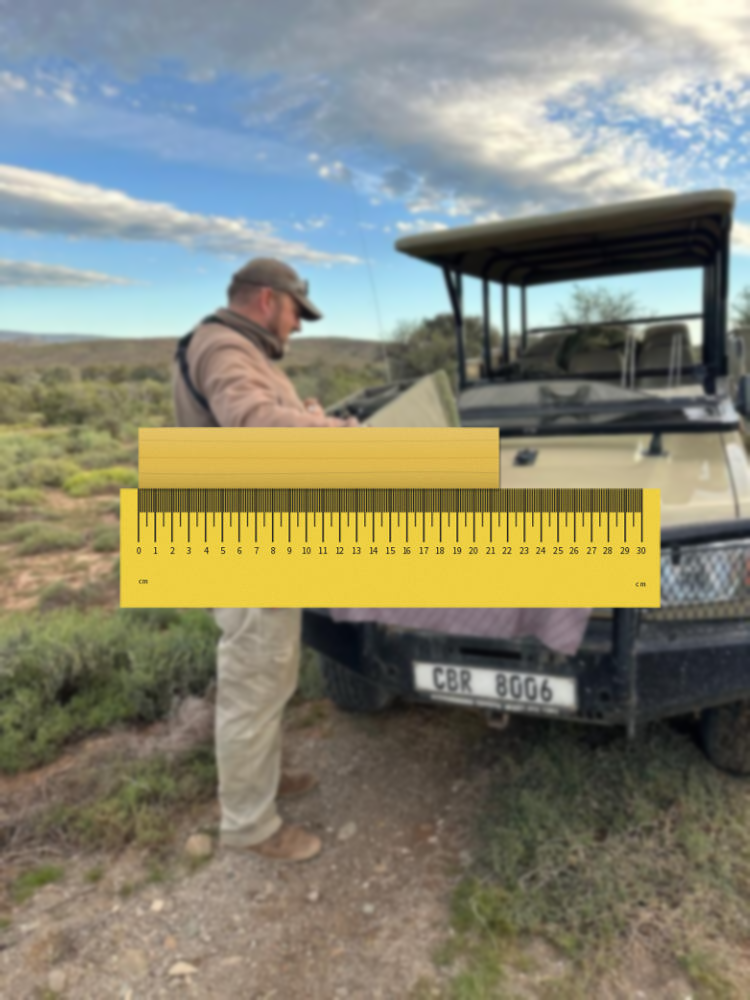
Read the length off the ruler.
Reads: 21.5 cm
